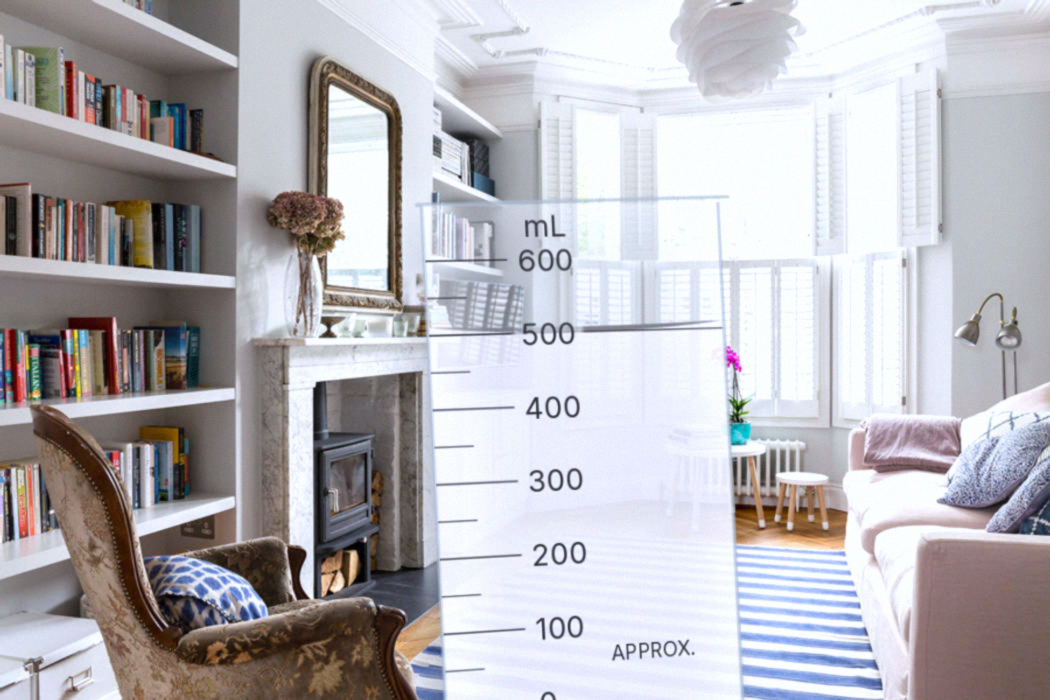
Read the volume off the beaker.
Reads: 500 mL
